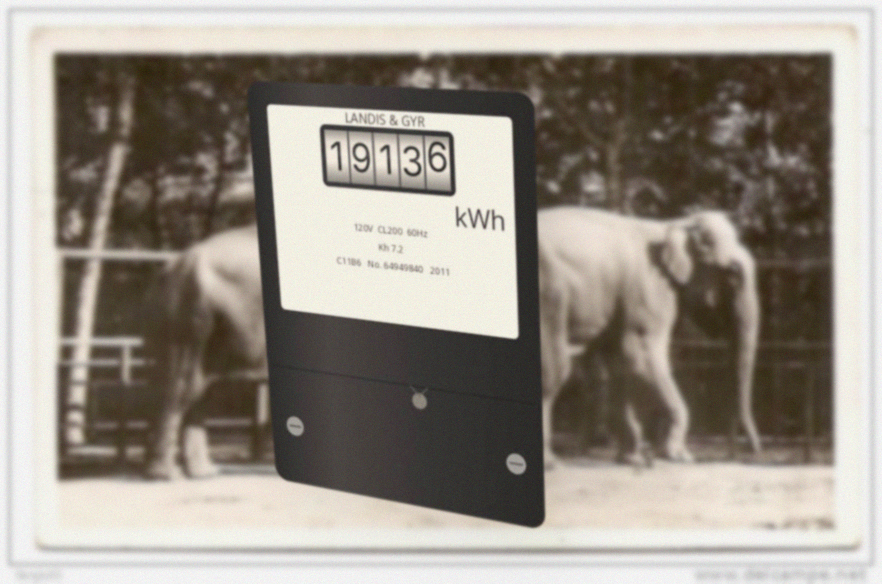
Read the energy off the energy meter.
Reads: 19136 kWh
